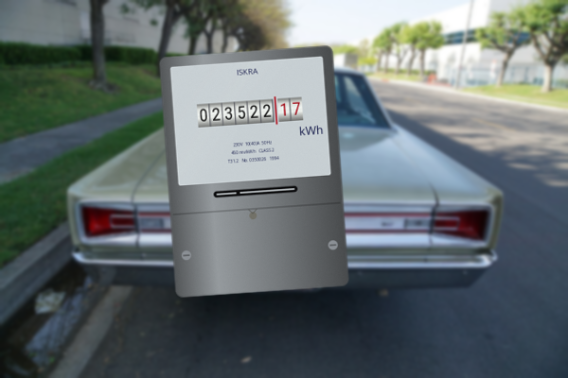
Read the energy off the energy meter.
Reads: 23522.17 kWh
